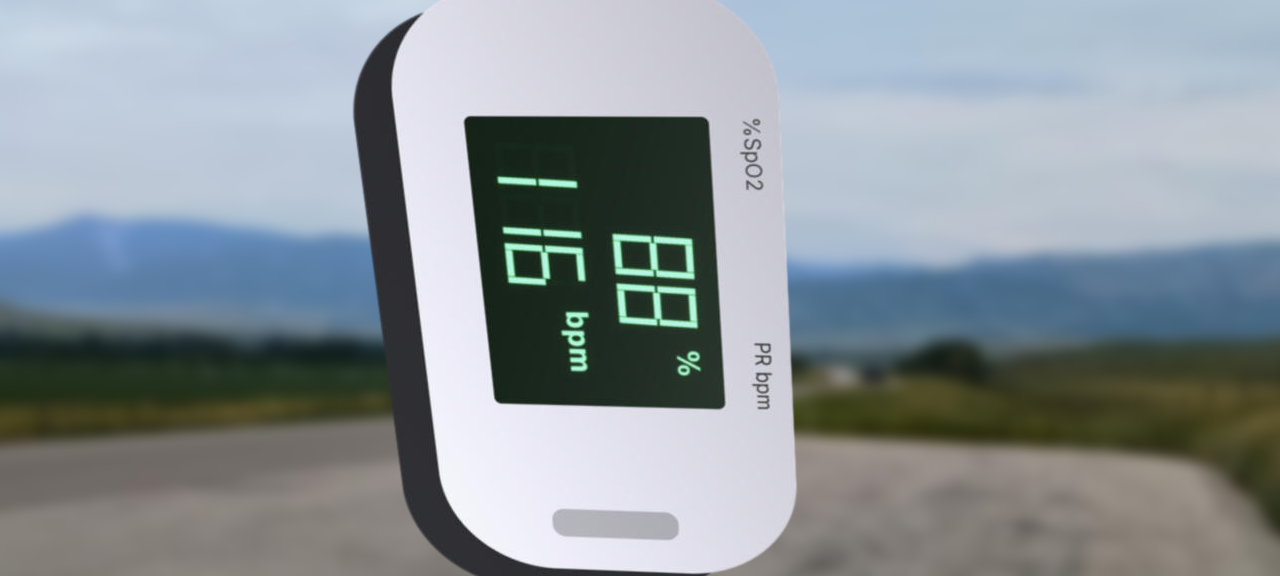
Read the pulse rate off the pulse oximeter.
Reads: 116 bpm
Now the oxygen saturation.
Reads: 88 %
